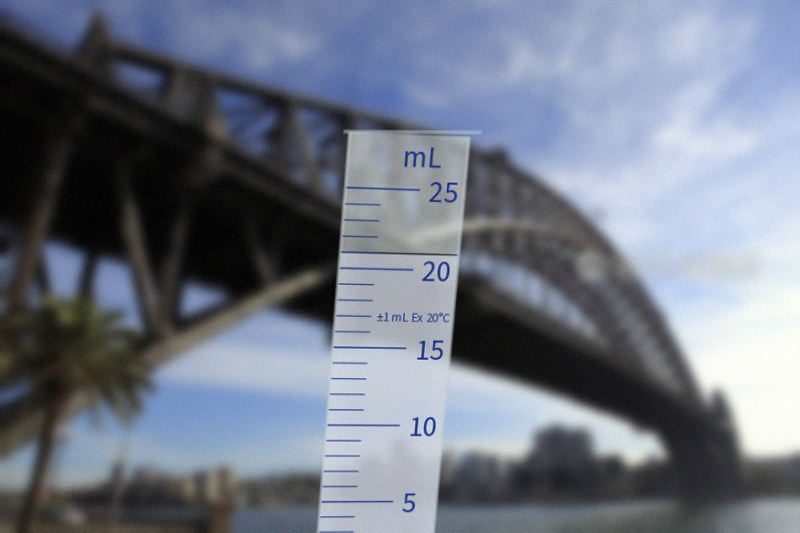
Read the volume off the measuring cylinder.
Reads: 21 mL
